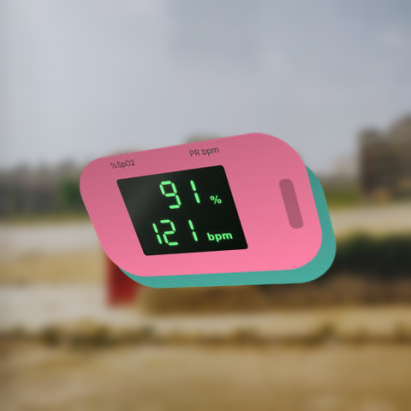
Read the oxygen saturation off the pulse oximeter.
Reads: 91 %
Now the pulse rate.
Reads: 121 bpm
